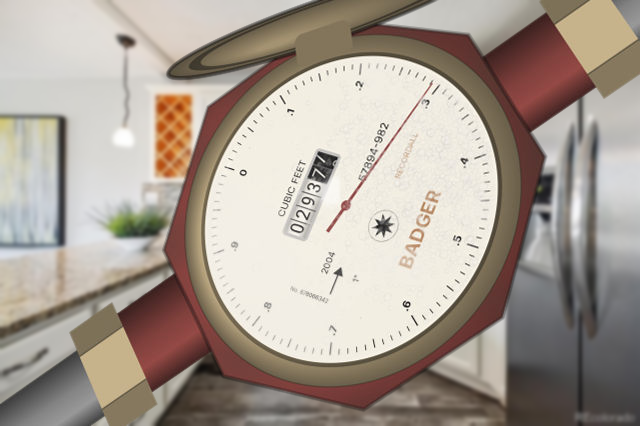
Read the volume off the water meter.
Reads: 29377.29 ft³
